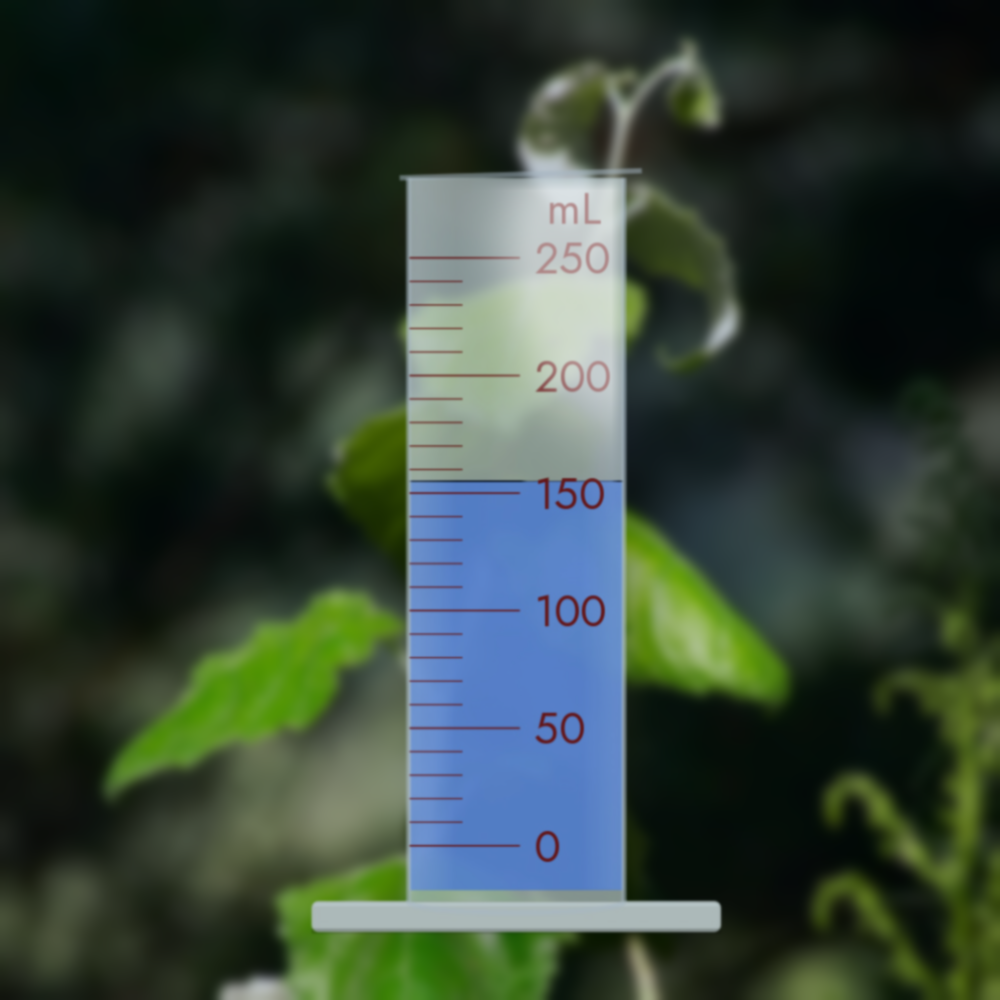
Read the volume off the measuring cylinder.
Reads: 155 mL
